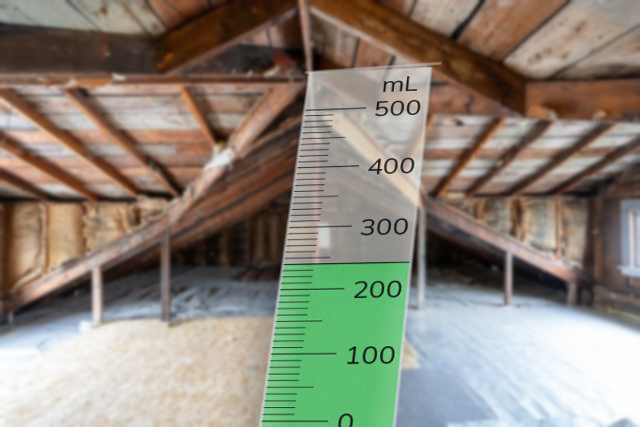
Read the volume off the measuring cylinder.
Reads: 240 mL
